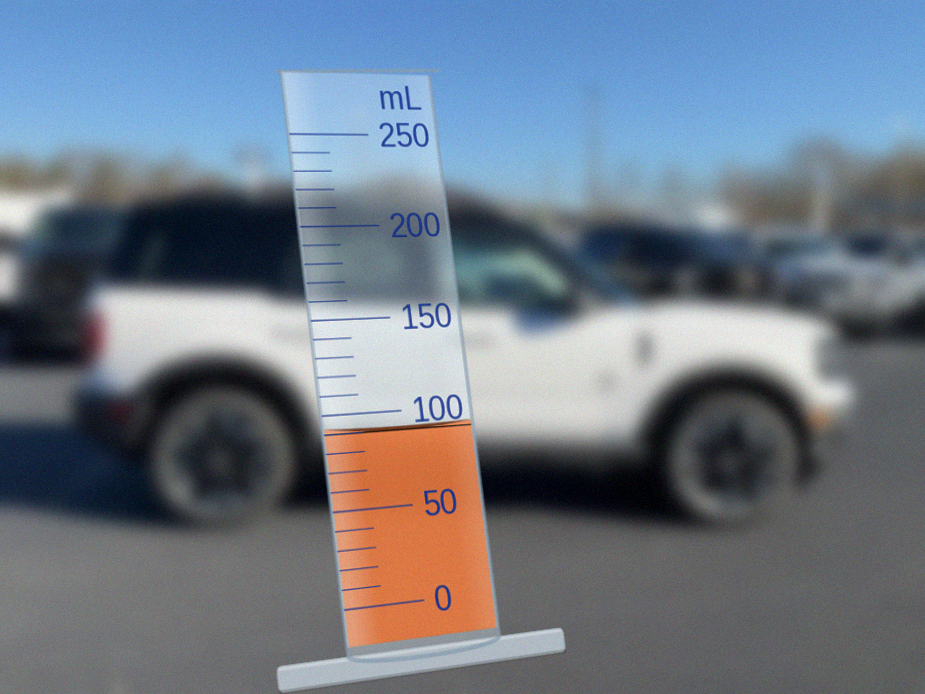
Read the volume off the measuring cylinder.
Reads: 90 mL
